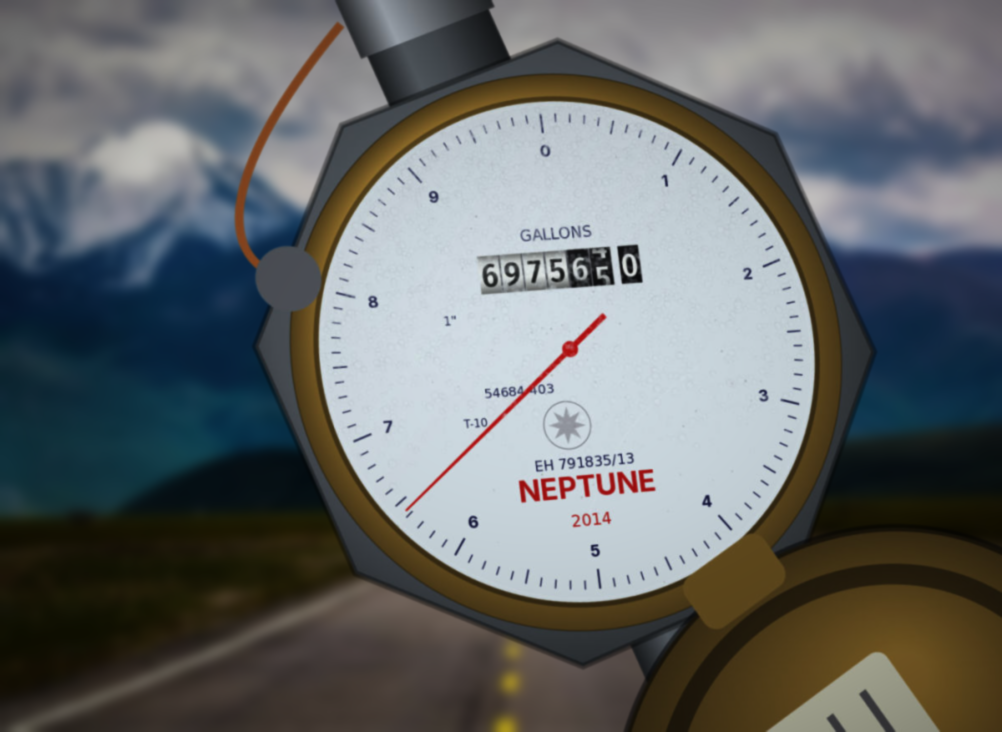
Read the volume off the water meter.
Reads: 6975646.4 gal
